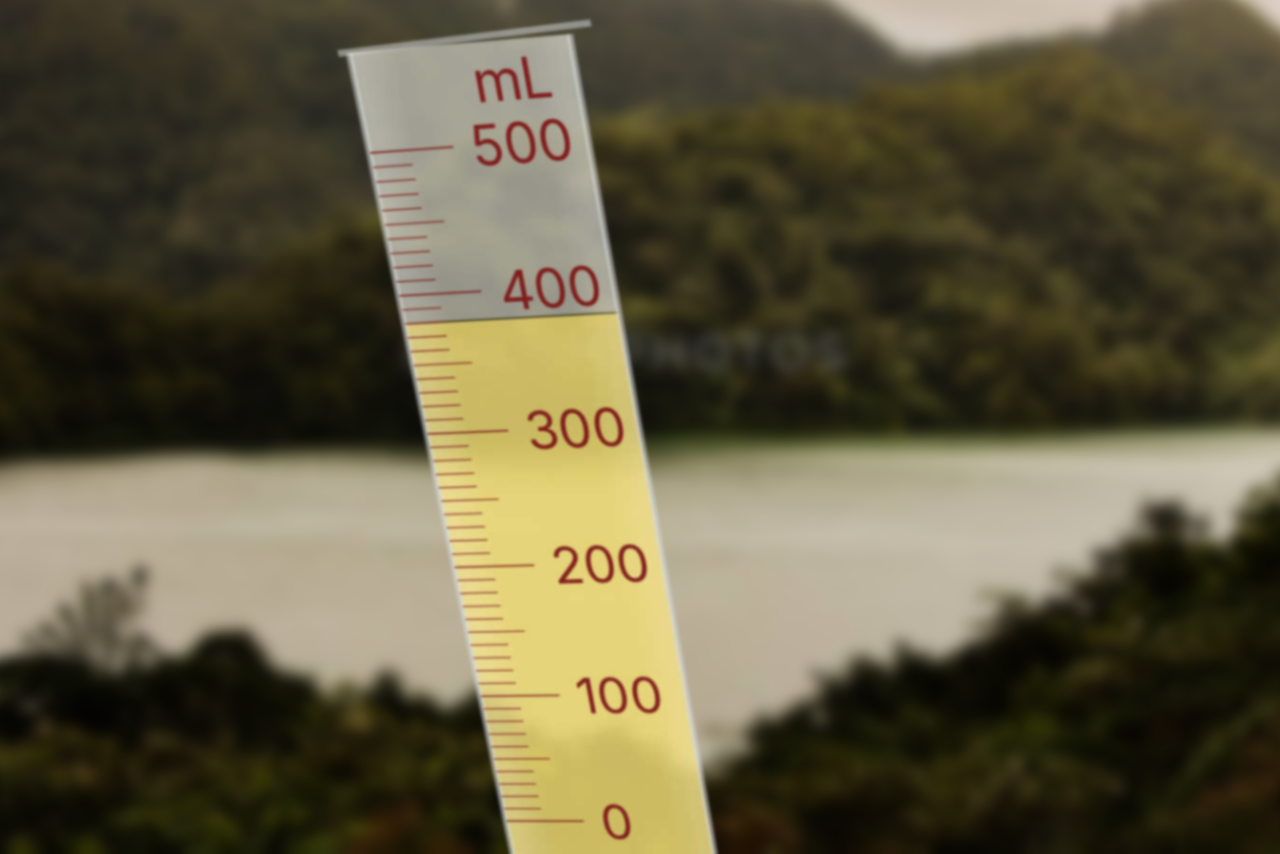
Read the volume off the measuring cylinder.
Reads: 380 mL
